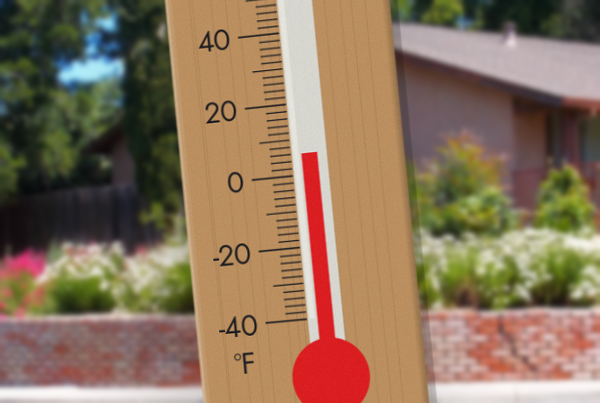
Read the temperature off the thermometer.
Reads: 6 °F
